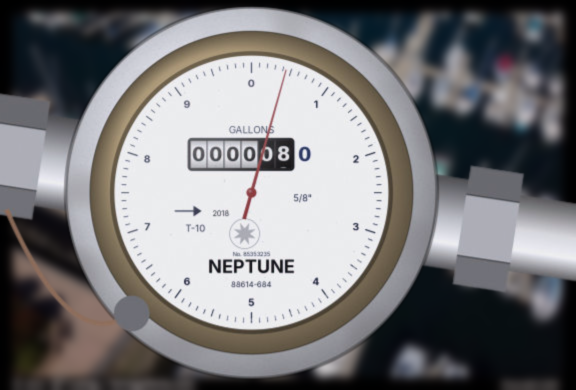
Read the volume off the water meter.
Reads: 80.4 gal
